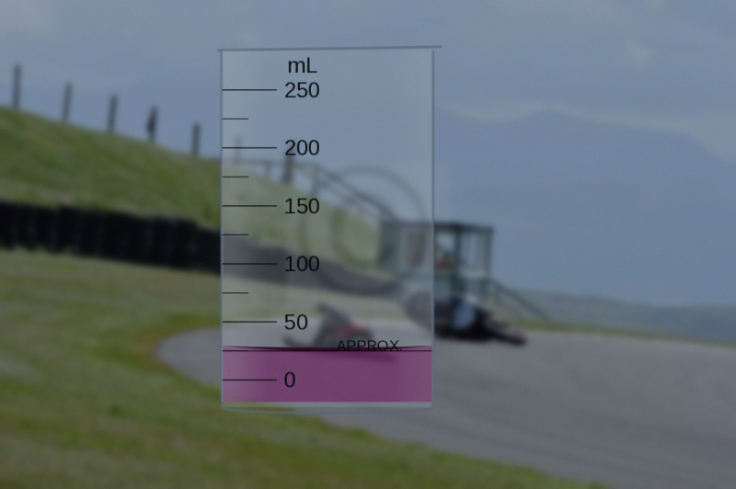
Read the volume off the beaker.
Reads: 25 mL
